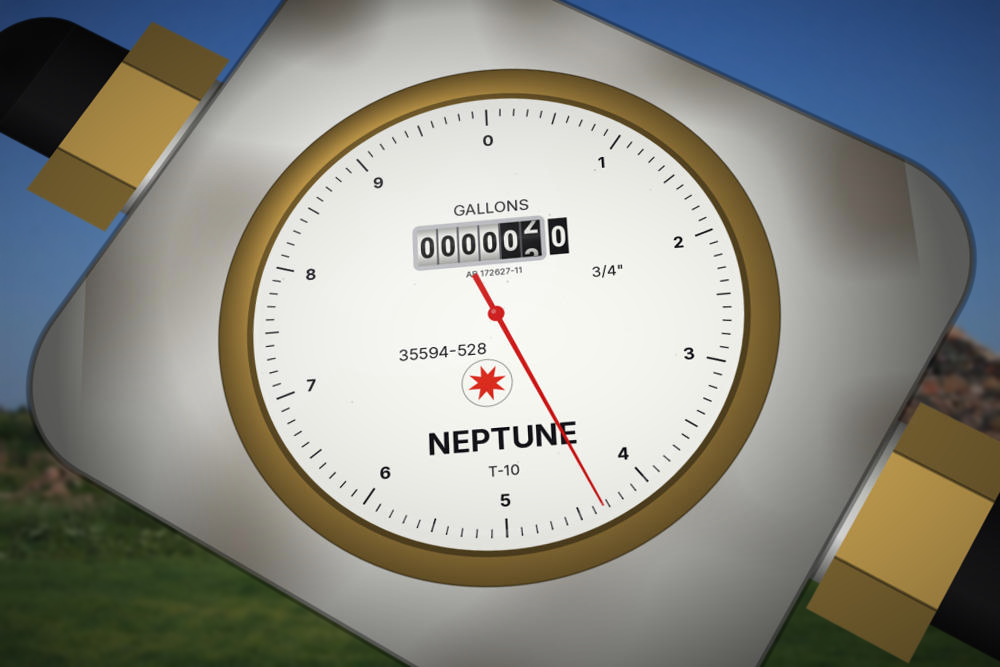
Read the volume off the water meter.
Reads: 24.3 gal
